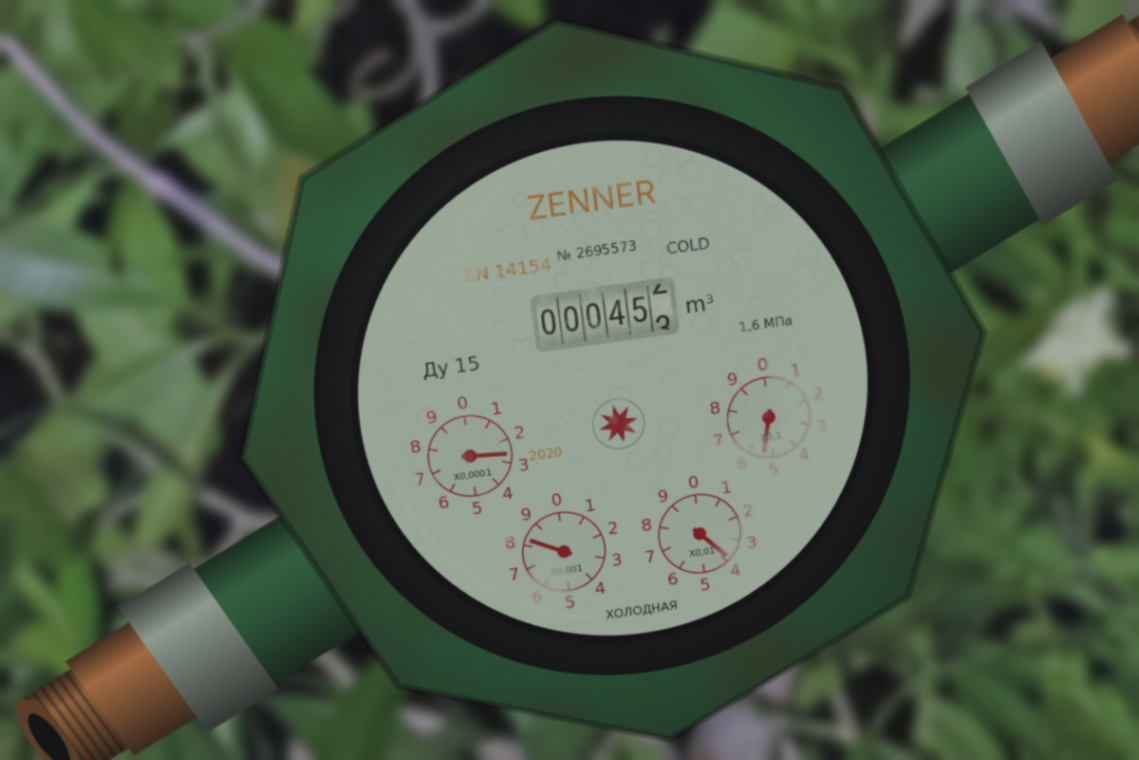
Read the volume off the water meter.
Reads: 452.5382 m³
